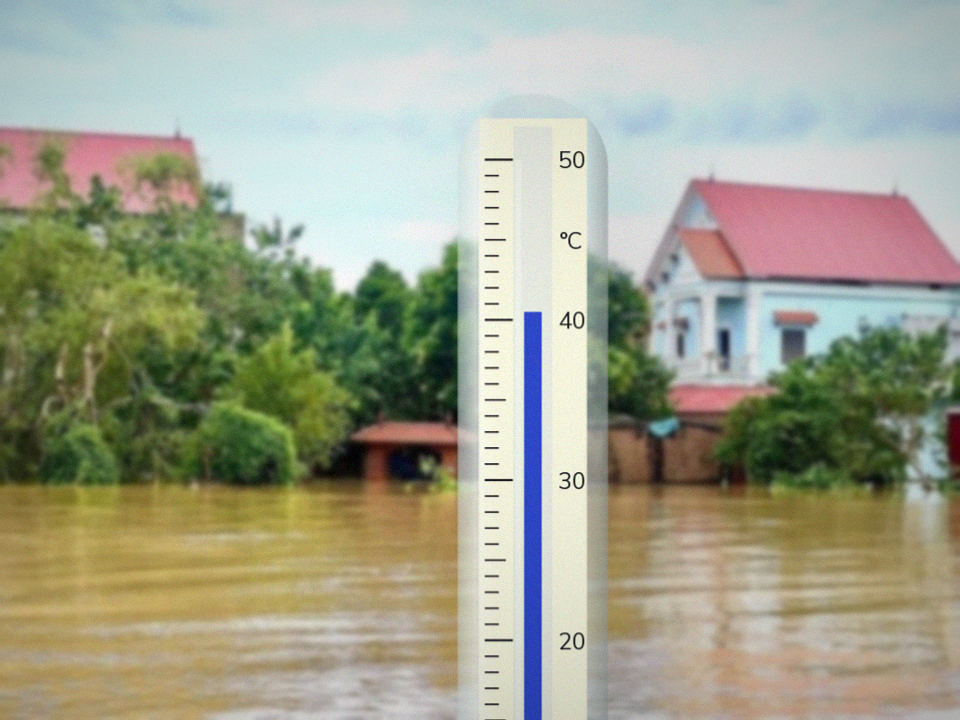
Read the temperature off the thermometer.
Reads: 40.5 °C
